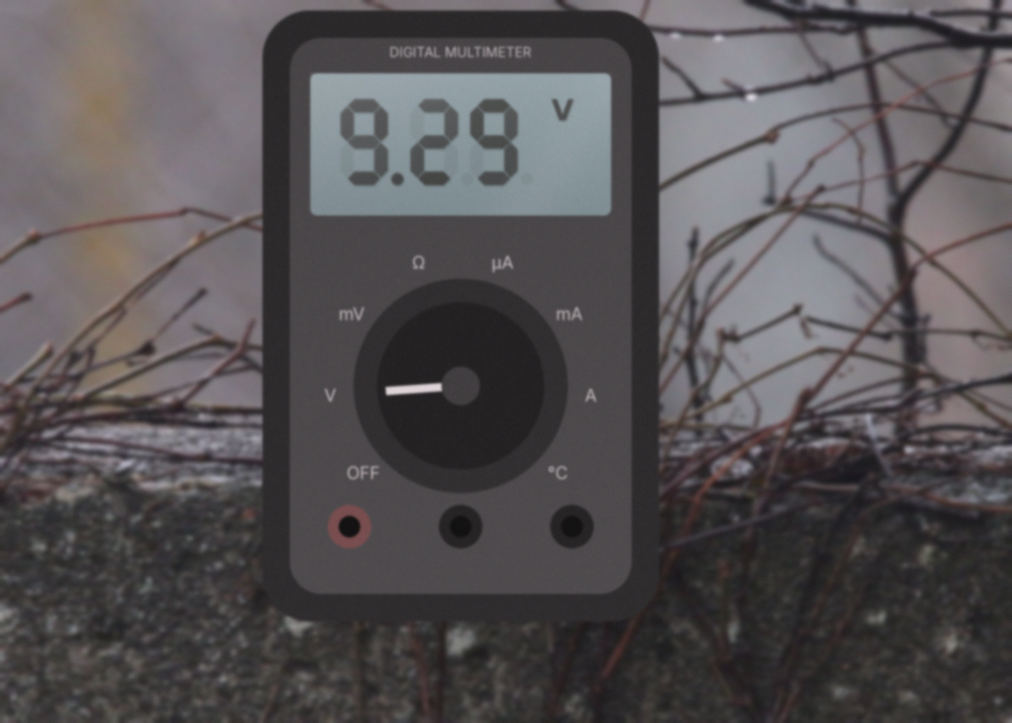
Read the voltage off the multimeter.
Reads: 9.29 V
